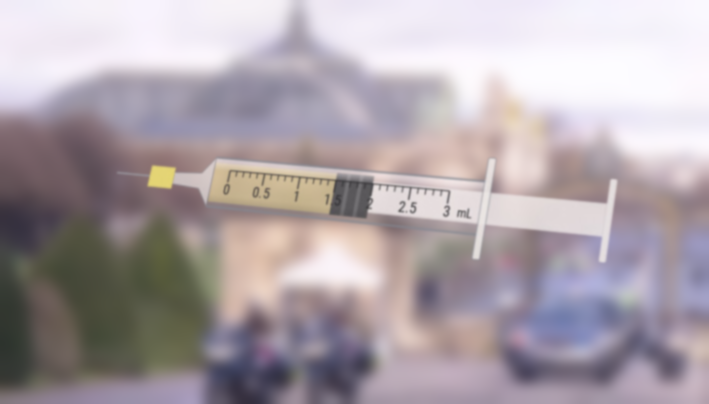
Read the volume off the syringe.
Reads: 1.5 mL
